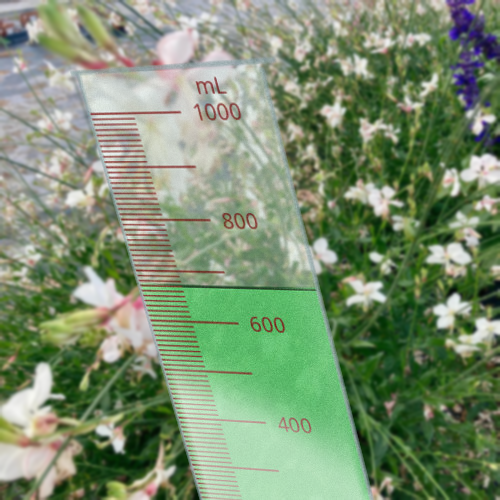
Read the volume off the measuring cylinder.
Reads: 670 mL
